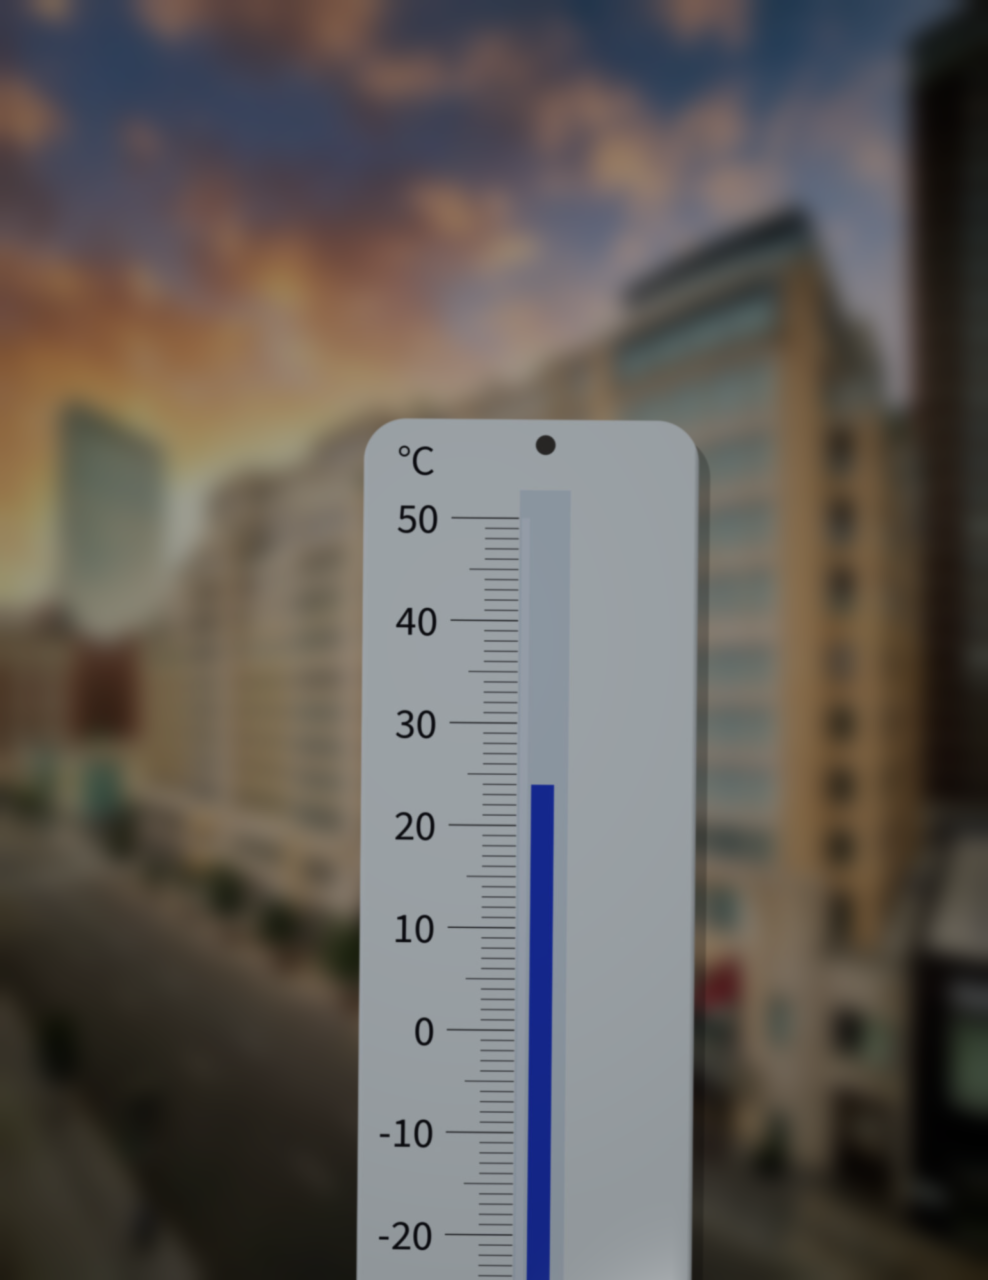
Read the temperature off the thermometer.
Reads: 24 °C
